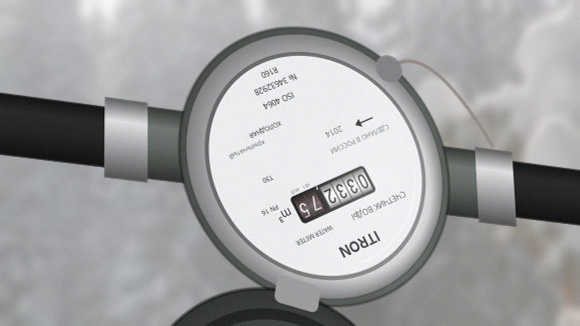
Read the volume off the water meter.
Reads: 332.75 m³
